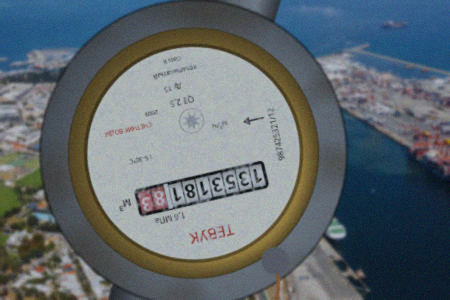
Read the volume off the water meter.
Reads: 1353181.83 m³
